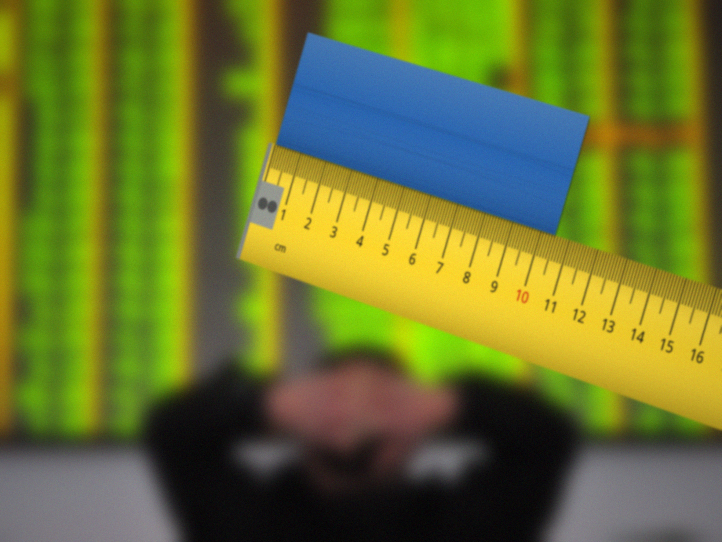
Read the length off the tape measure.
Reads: 10.5 cm
